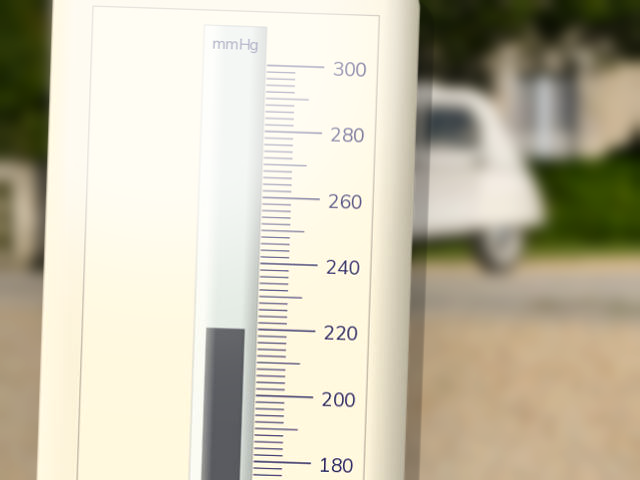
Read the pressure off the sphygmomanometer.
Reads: 220 mmHg
